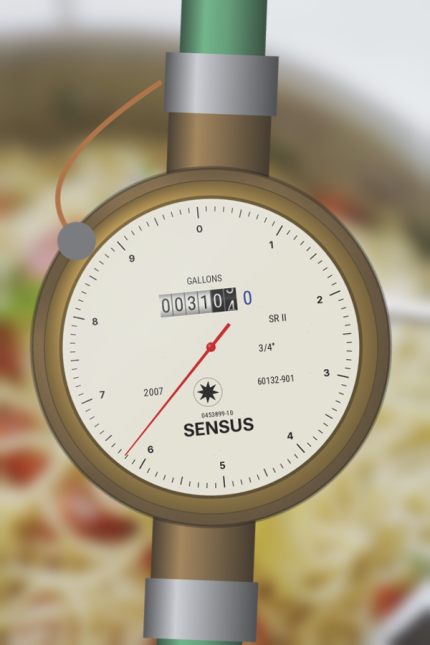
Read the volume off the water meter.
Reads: 31036.2 gal
